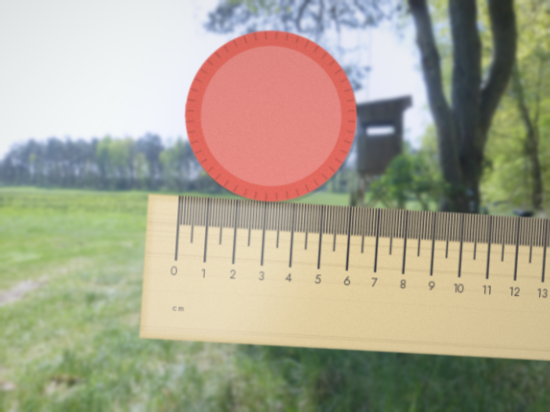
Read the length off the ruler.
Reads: 6 cm
